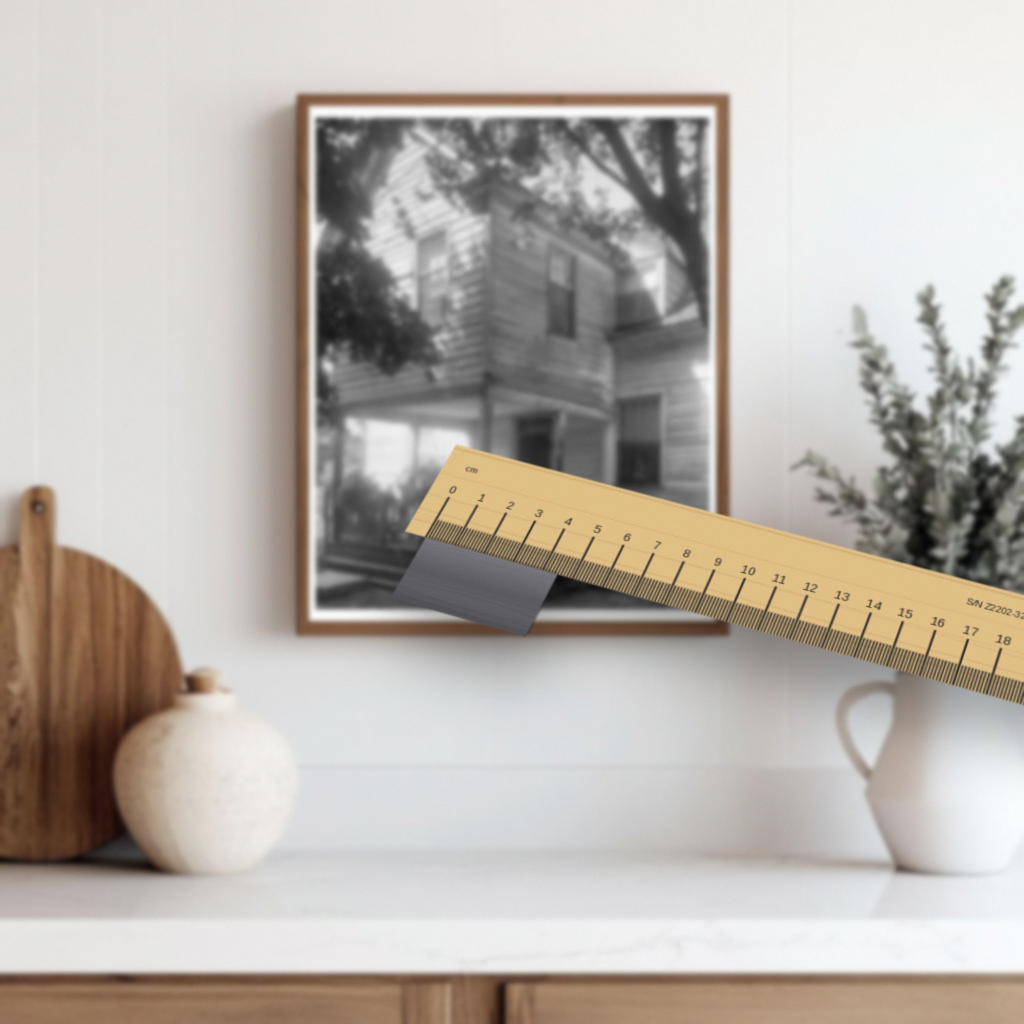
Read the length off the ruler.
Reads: 4.5 cm
